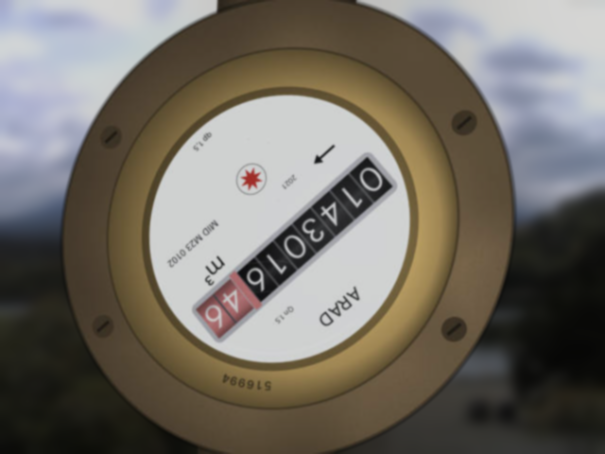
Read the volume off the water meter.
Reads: 143016.46 m³
